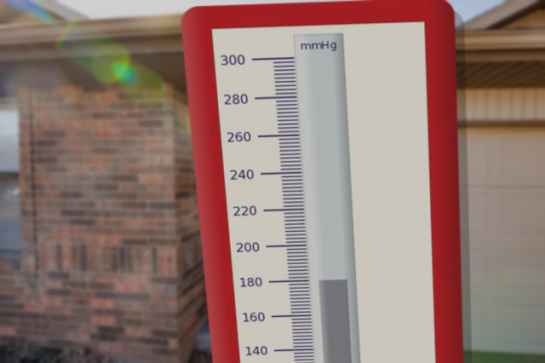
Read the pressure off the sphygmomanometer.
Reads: 180 mmHg
